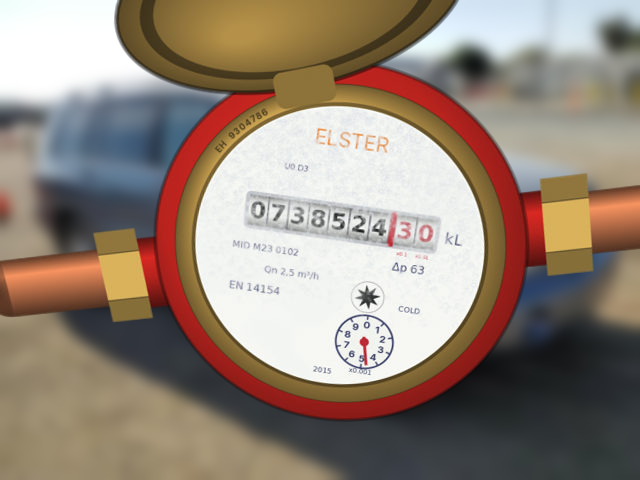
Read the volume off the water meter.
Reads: 738524.304 kL
